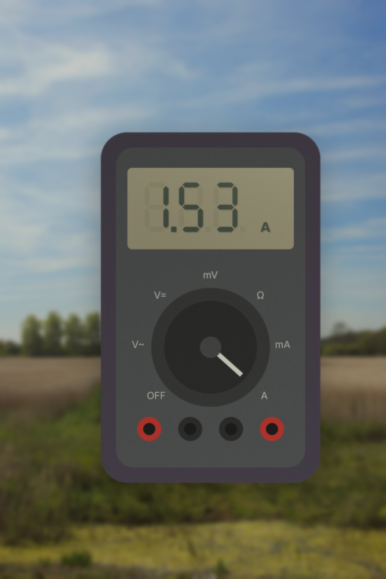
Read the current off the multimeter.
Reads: 1.53 A
